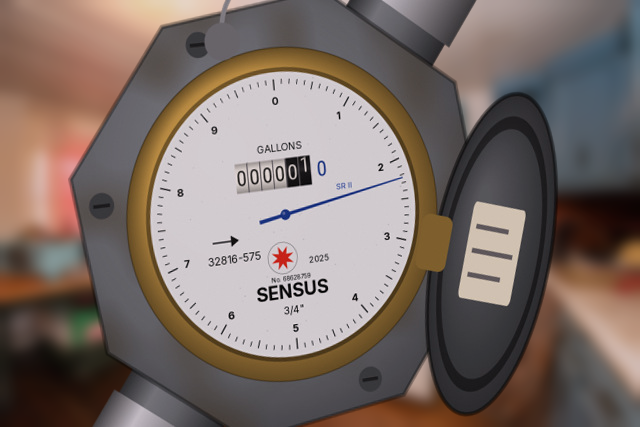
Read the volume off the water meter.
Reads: 12.2 gal
